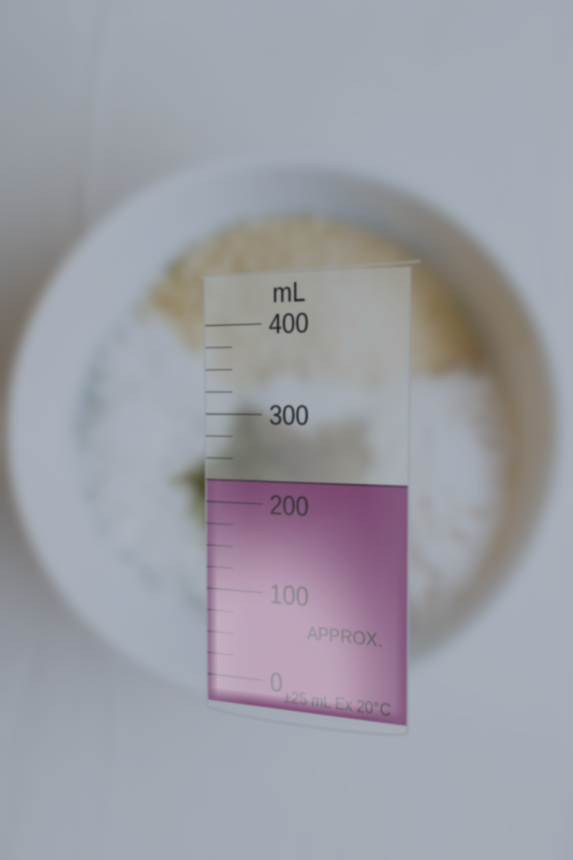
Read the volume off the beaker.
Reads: 225 mL
